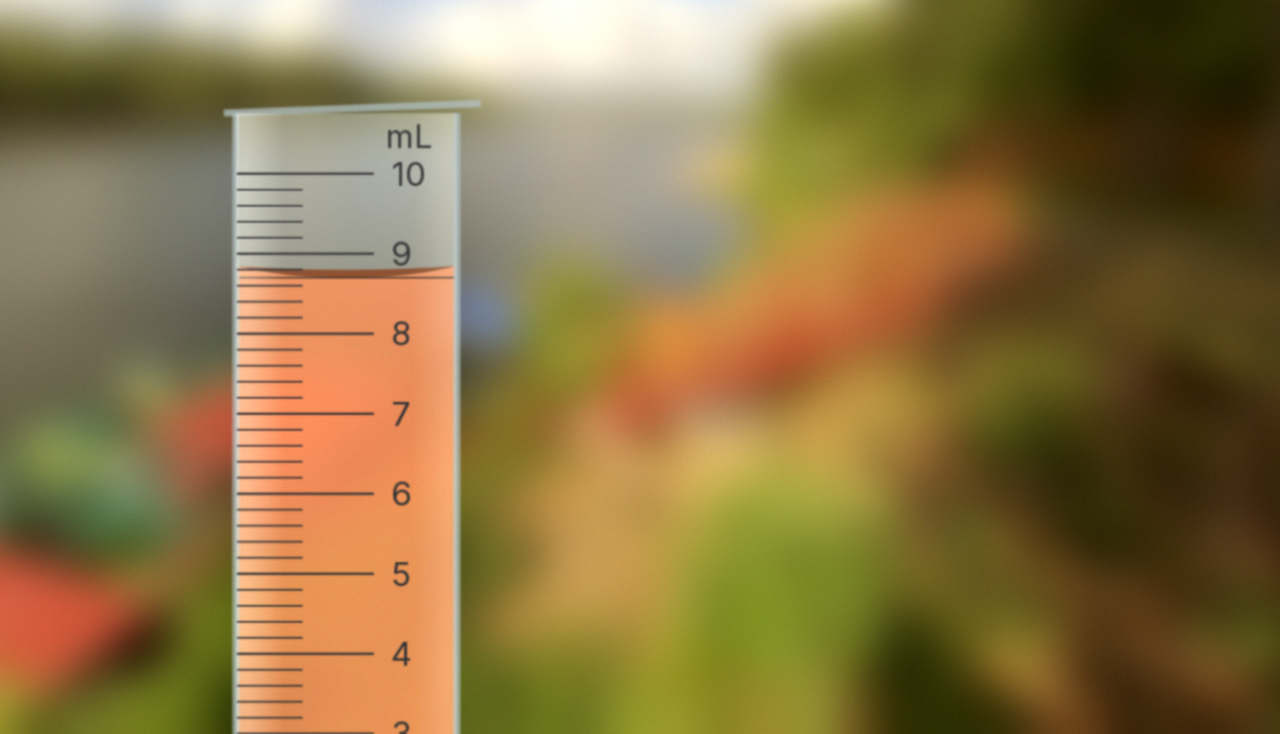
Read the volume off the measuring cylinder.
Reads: 8.7 mL
